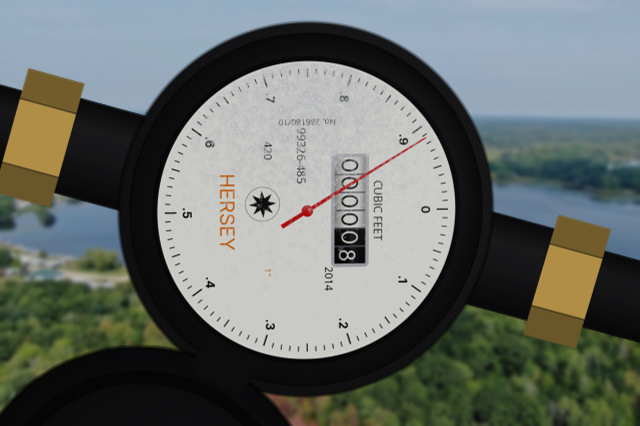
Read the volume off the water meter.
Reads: 7.91 ft³
